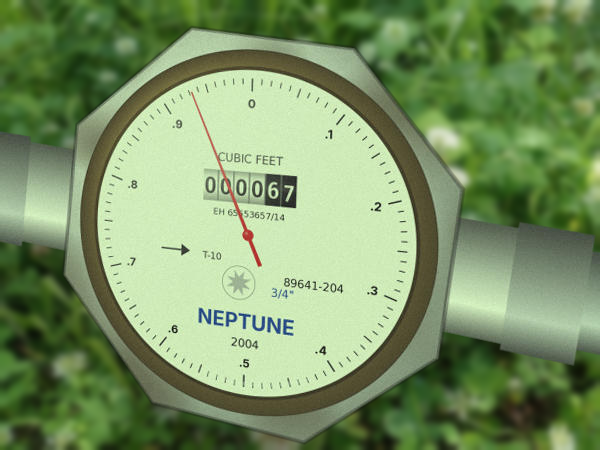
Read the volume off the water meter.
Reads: 66.93 ft³
